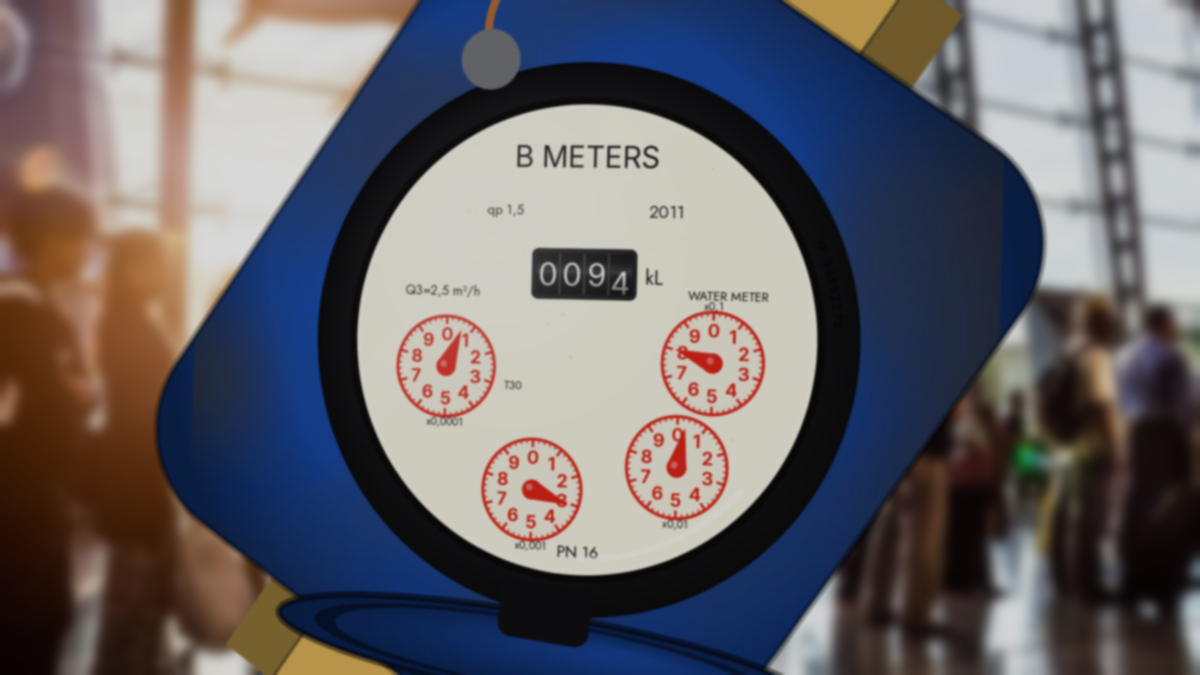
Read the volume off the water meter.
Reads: 93.8030 kL
